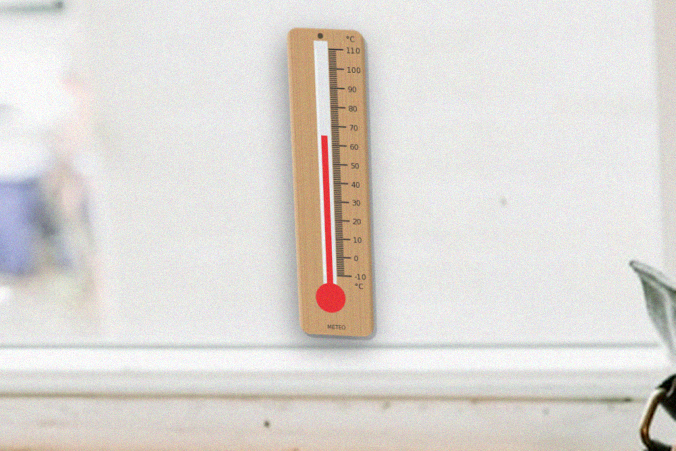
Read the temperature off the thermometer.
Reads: 65 °C
